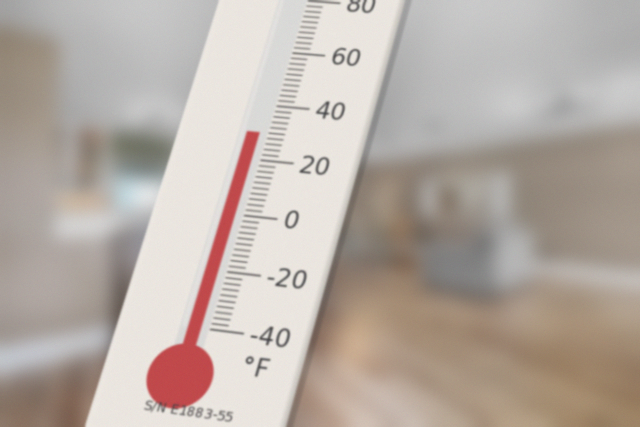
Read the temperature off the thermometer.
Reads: 30 °F
